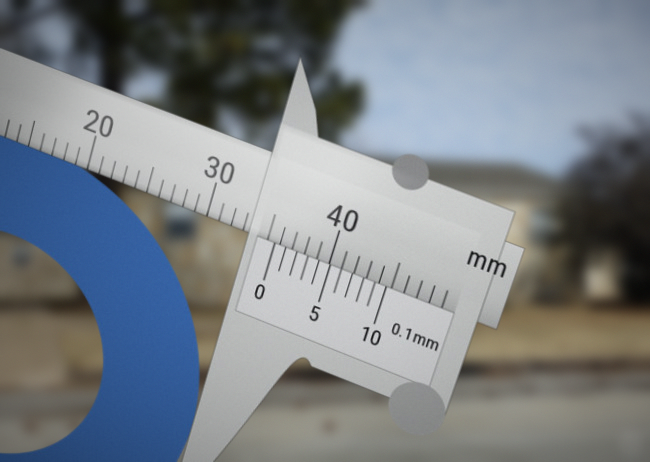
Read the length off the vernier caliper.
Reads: 35.6 mm
